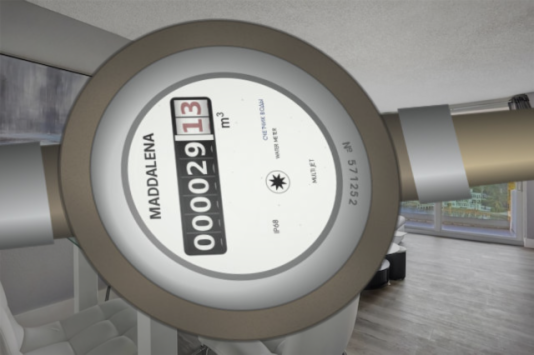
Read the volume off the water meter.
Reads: 29.13 m³
